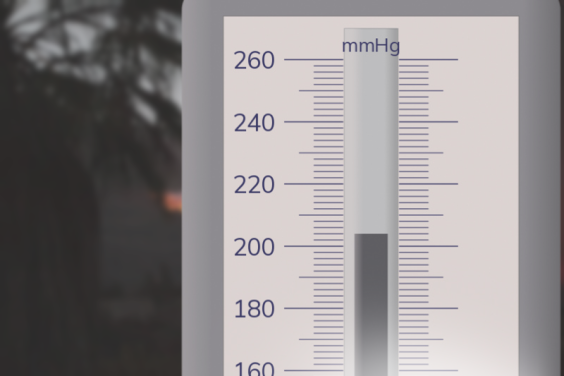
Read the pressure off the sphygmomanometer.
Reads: 204 mmHg
